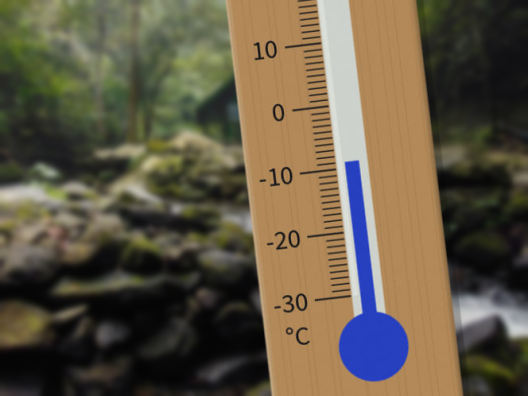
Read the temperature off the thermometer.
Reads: -9 °C
